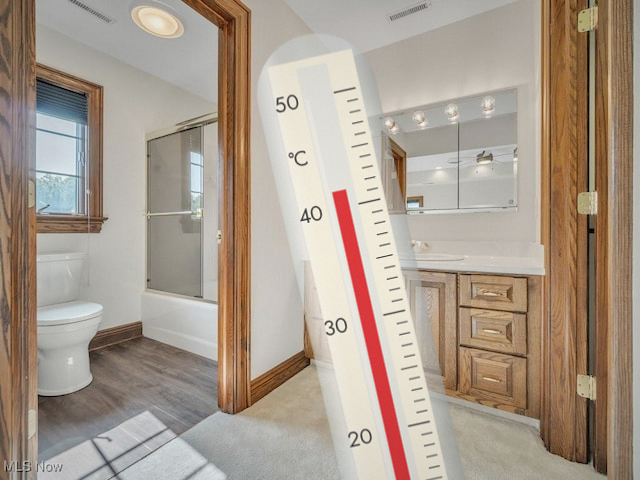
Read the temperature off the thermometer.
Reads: 41.5 °C
